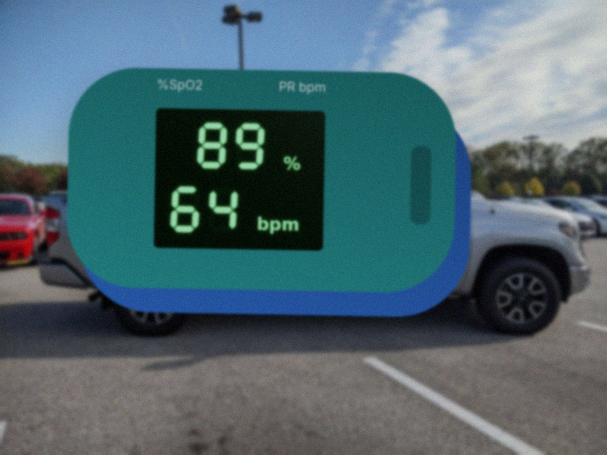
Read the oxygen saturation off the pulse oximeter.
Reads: 89 %
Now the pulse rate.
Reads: 64 bpm
